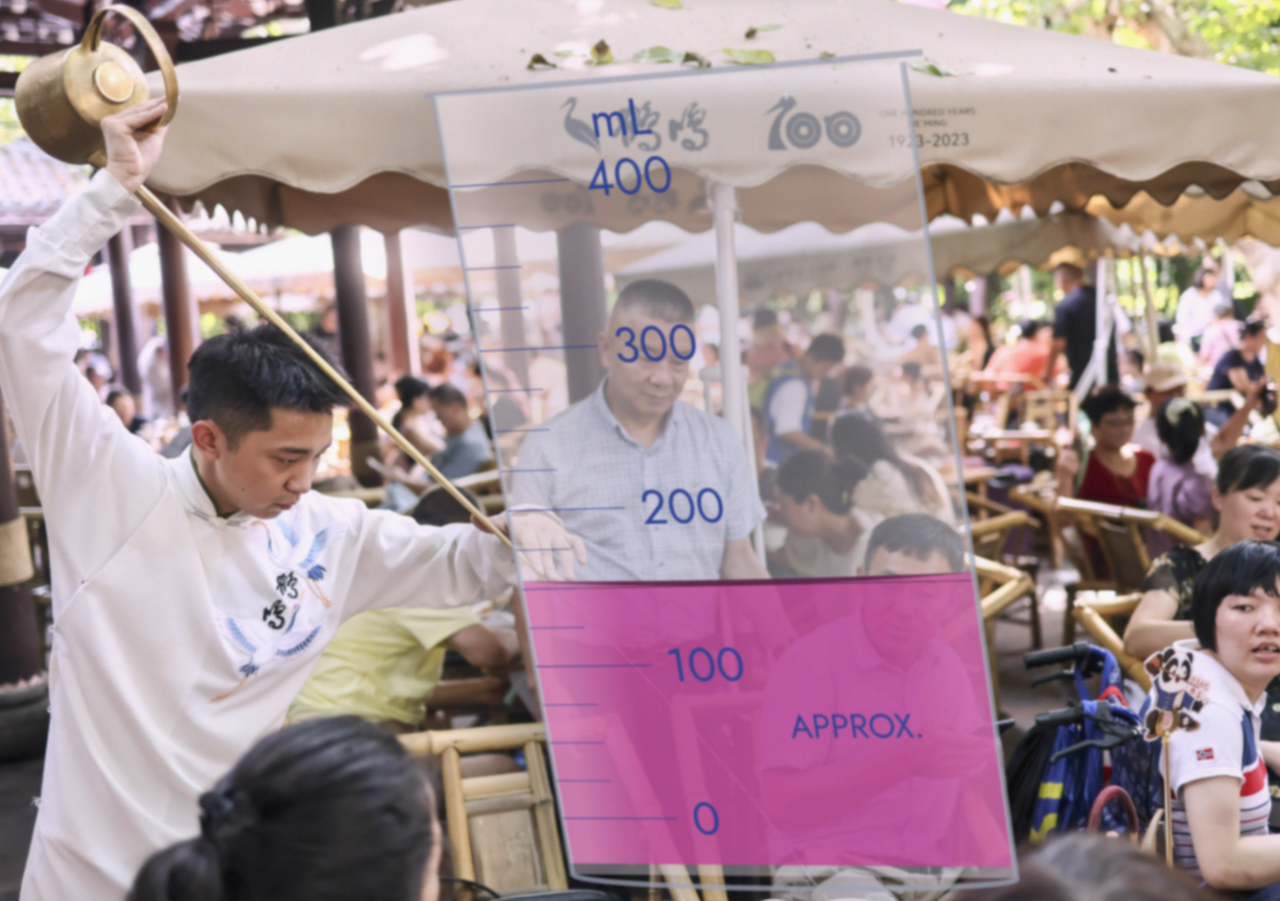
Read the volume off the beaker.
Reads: 150 mL
